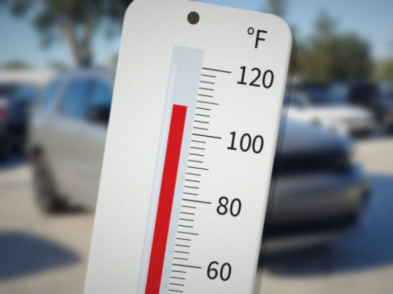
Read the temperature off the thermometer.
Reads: 108 °F
